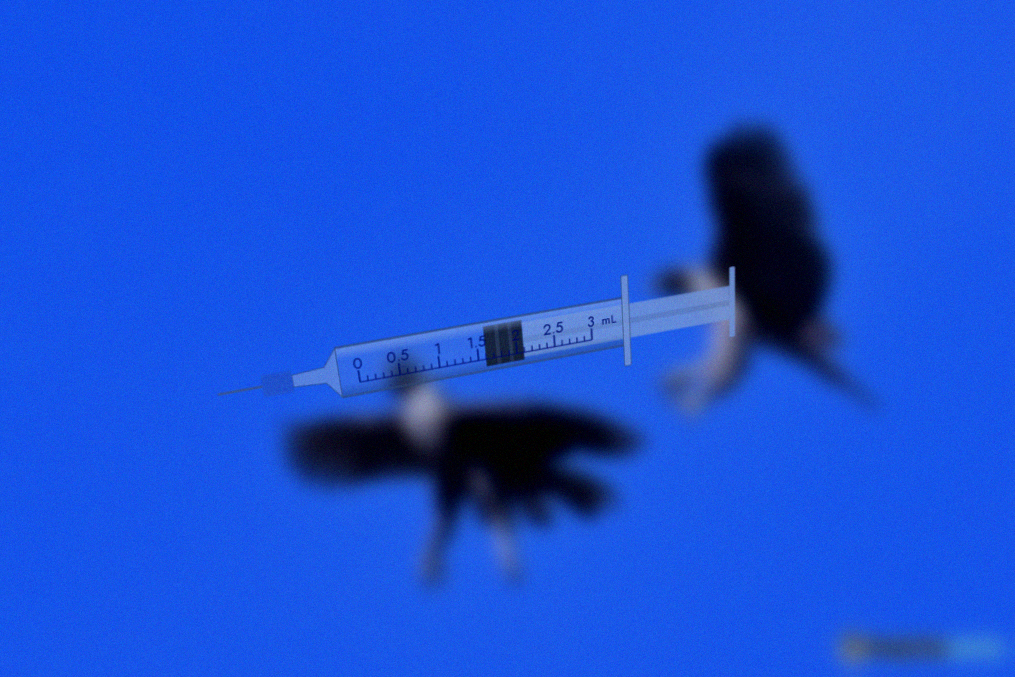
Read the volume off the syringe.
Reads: 1.6 mL
